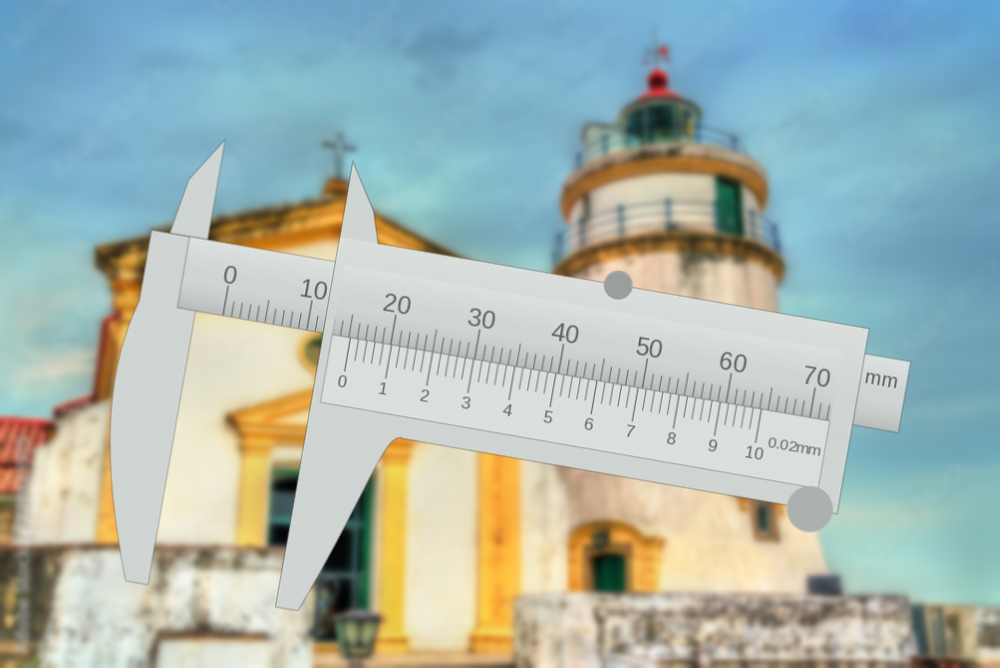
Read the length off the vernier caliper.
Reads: 15.2 mm
